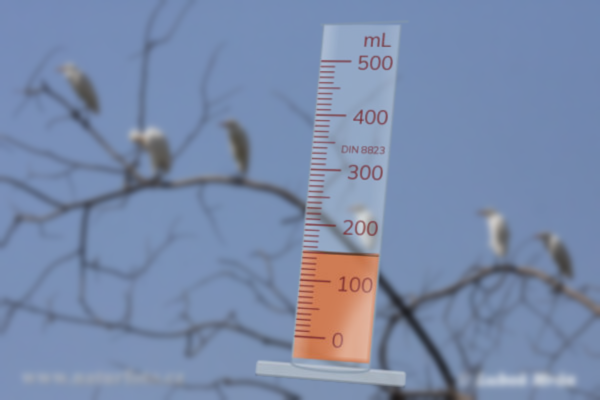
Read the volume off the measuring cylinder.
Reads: 150 mL
